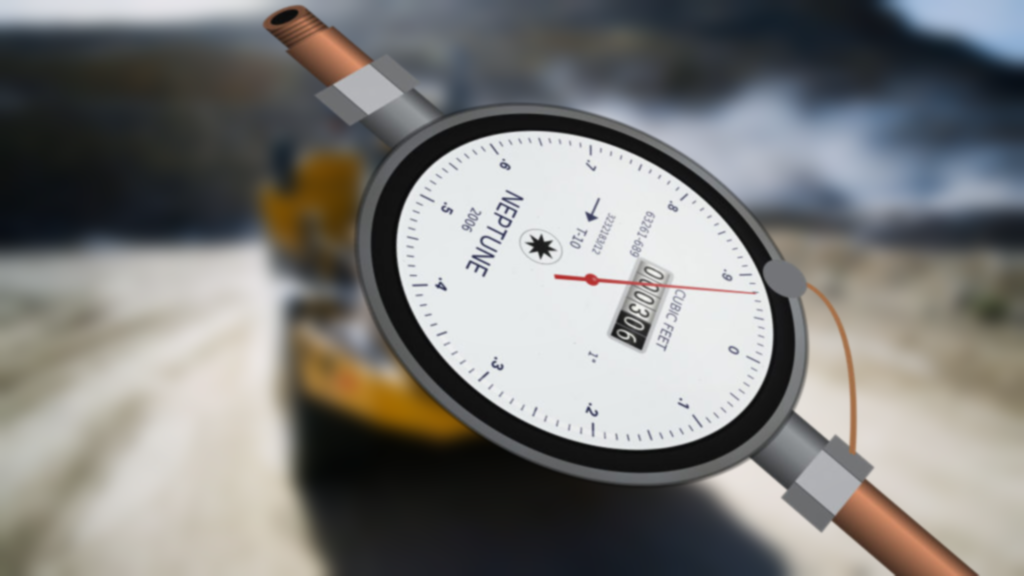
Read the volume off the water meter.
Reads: 305.92 ft³
